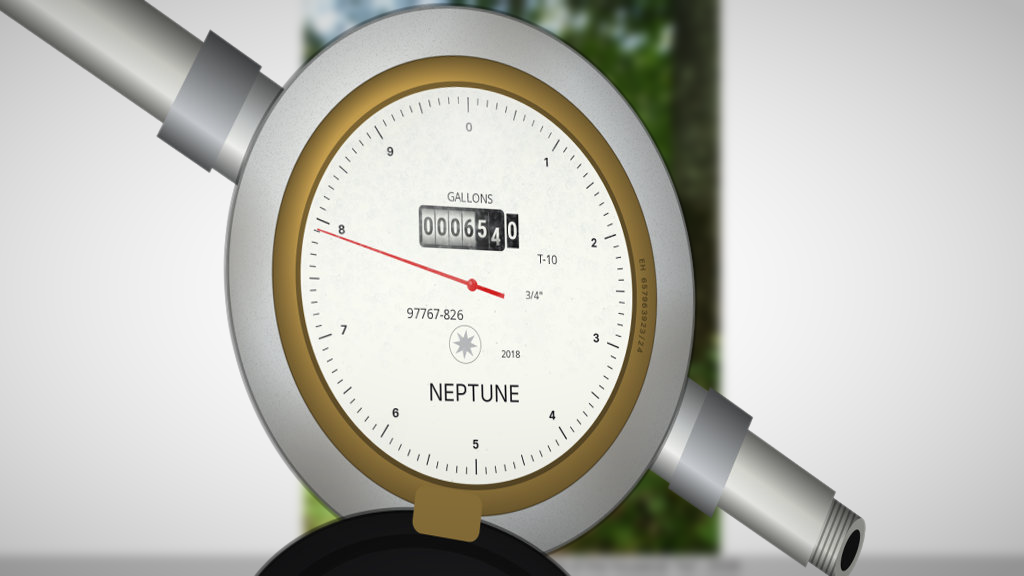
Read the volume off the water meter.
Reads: 6537.9 gal
